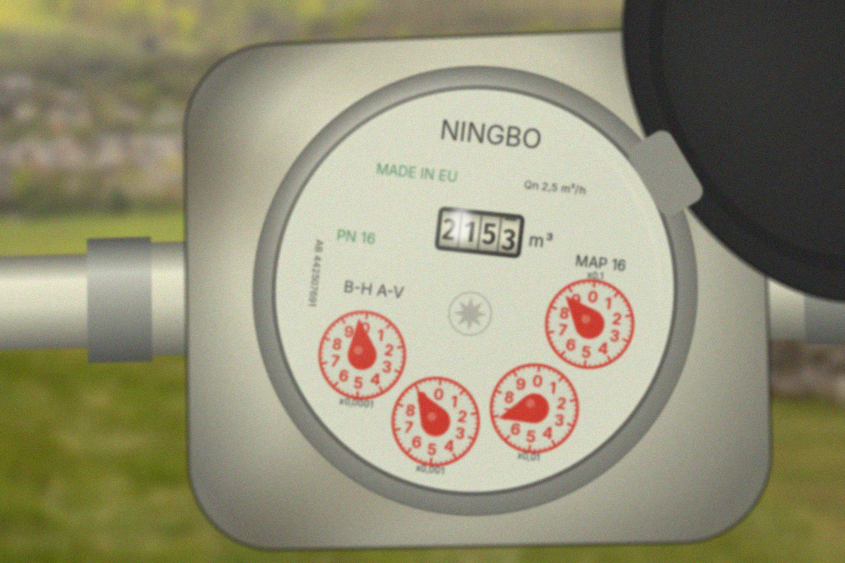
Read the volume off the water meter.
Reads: 2152.8689 m³
